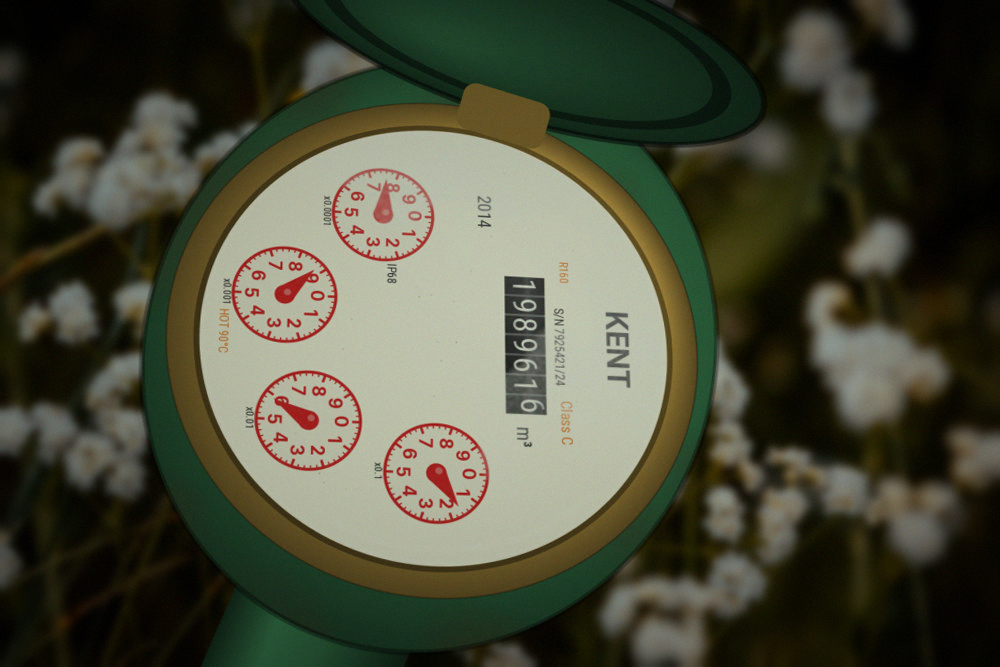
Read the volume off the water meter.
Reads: 1989616.1587 m³
